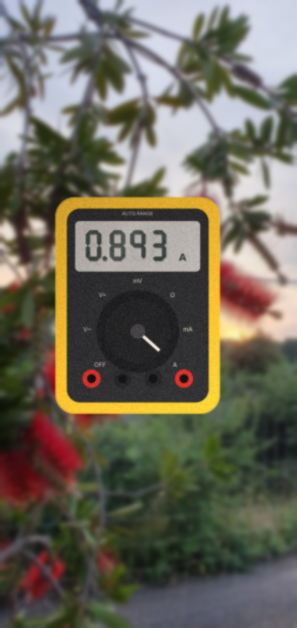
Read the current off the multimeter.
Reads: 0.893 A
